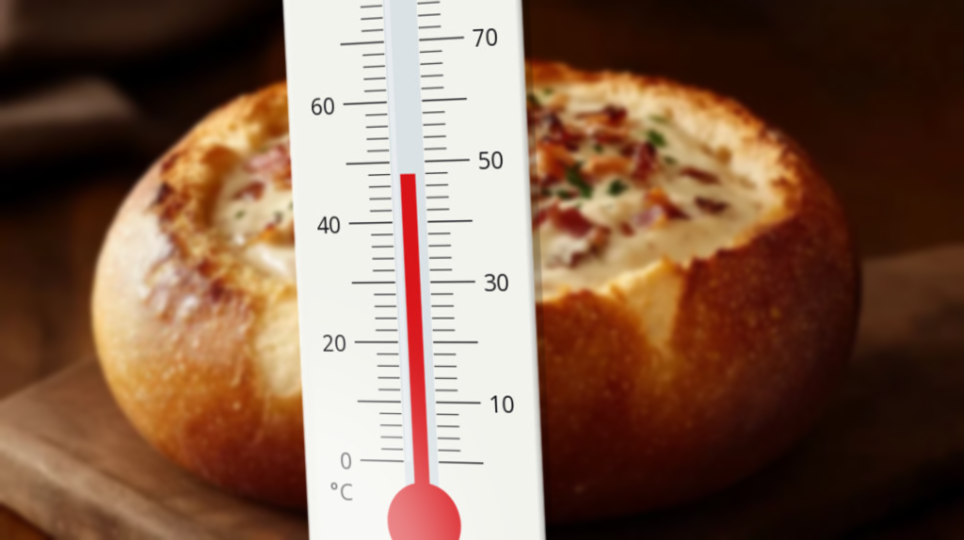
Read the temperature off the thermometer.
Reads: 48 °C
